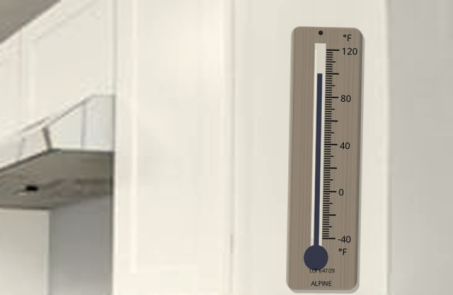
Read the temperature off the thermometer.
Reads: 100 °F
